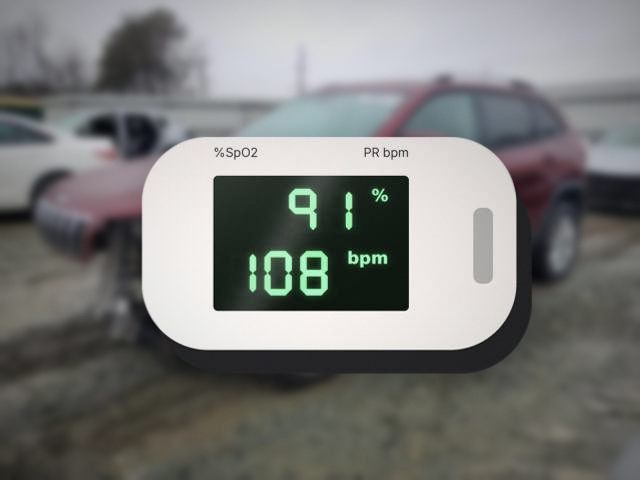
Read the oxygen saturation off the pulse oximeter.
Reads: 91 %
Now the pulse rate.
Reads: 108 bpm
